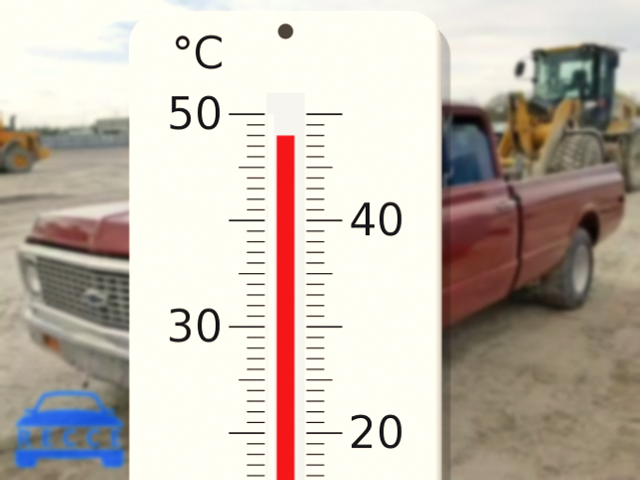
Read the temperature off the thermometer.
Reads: 48 °C
